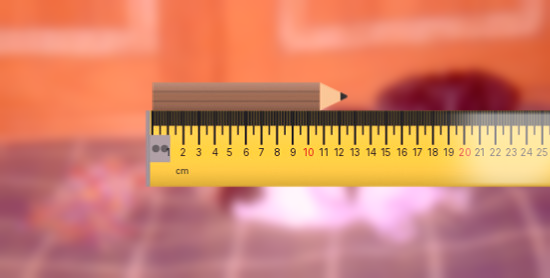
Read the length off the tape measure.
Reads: 12.5 cm
